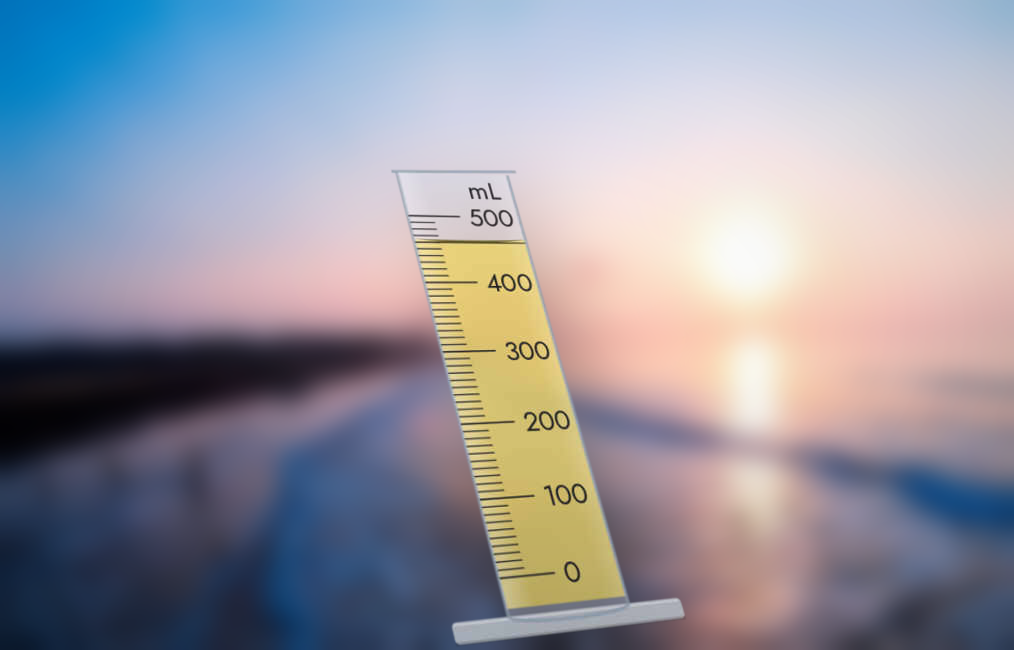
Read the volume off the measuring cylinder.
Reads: 460 mL
